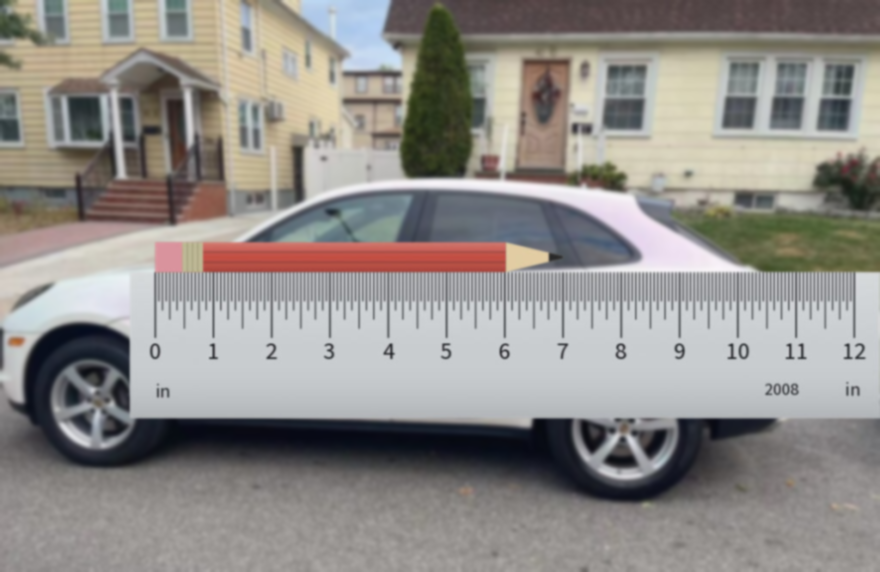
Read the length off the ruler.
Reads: 7 in
